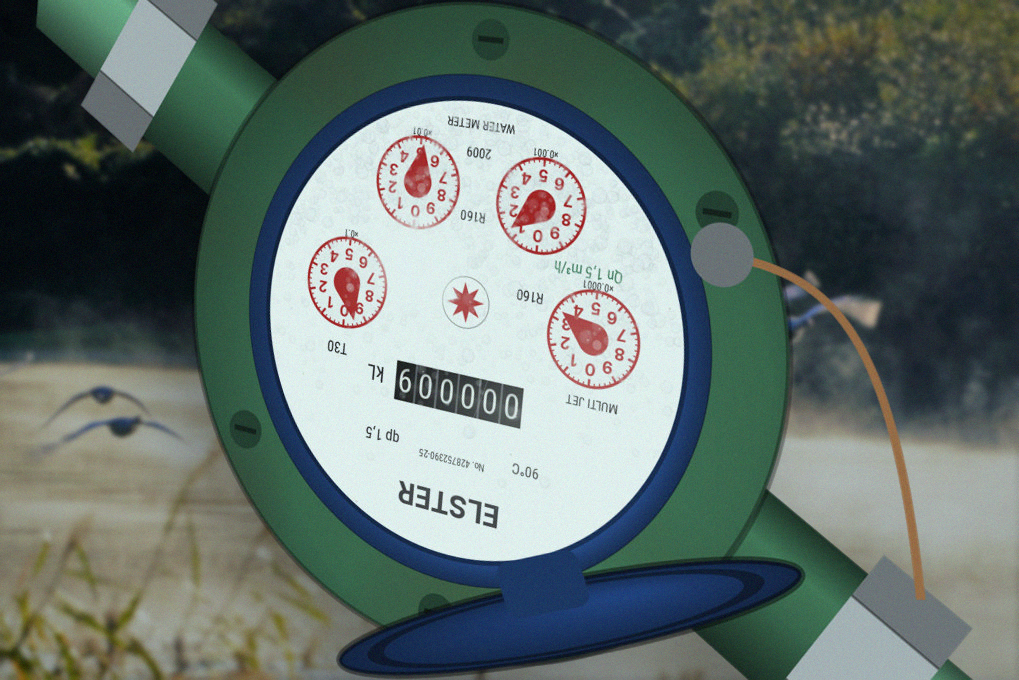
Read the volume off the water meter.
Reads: 8.9513 kL
